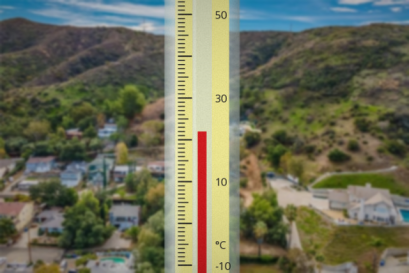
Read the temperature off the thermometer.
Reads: 22 °C
